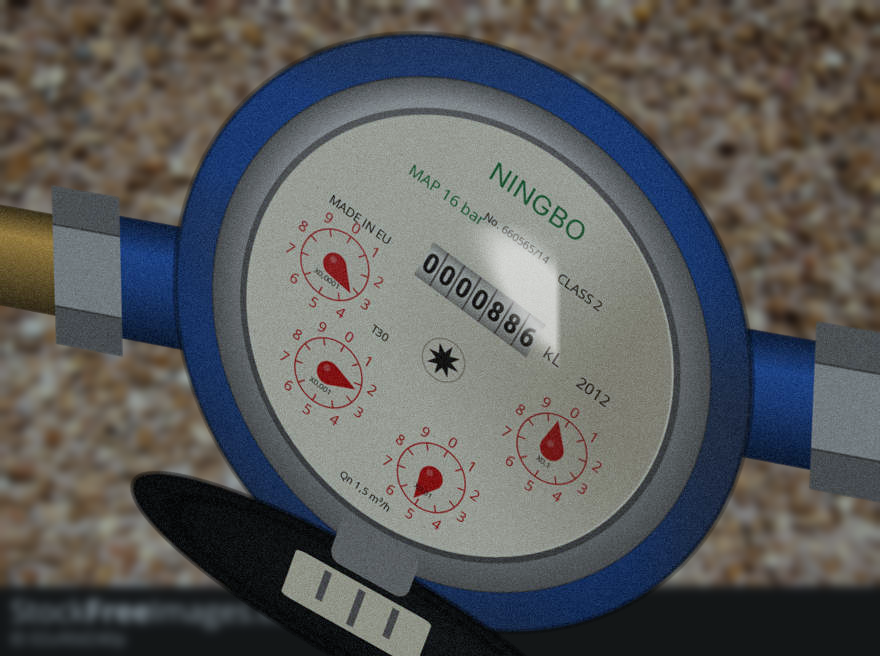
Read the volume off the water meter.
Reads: 885.9523 kL
